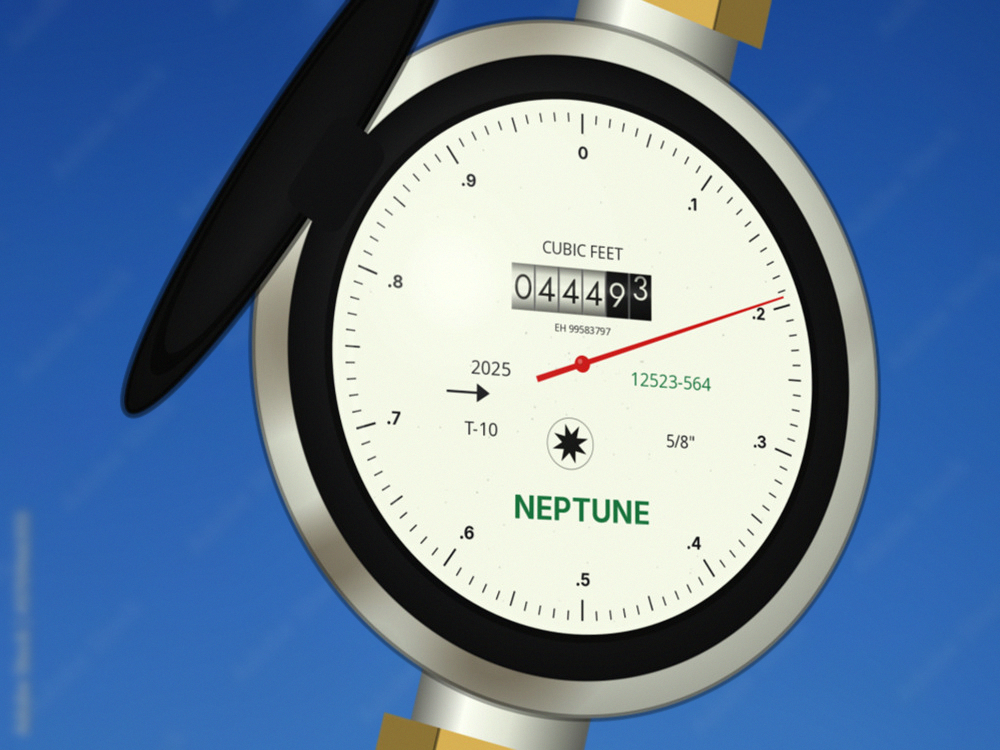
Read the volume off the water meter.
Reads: 44493.19 ft³
